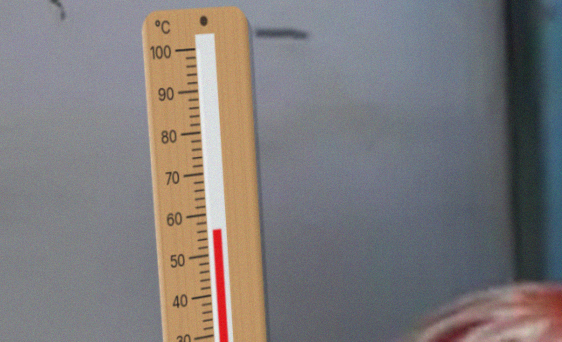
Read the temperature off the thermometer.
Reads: 56 °C
